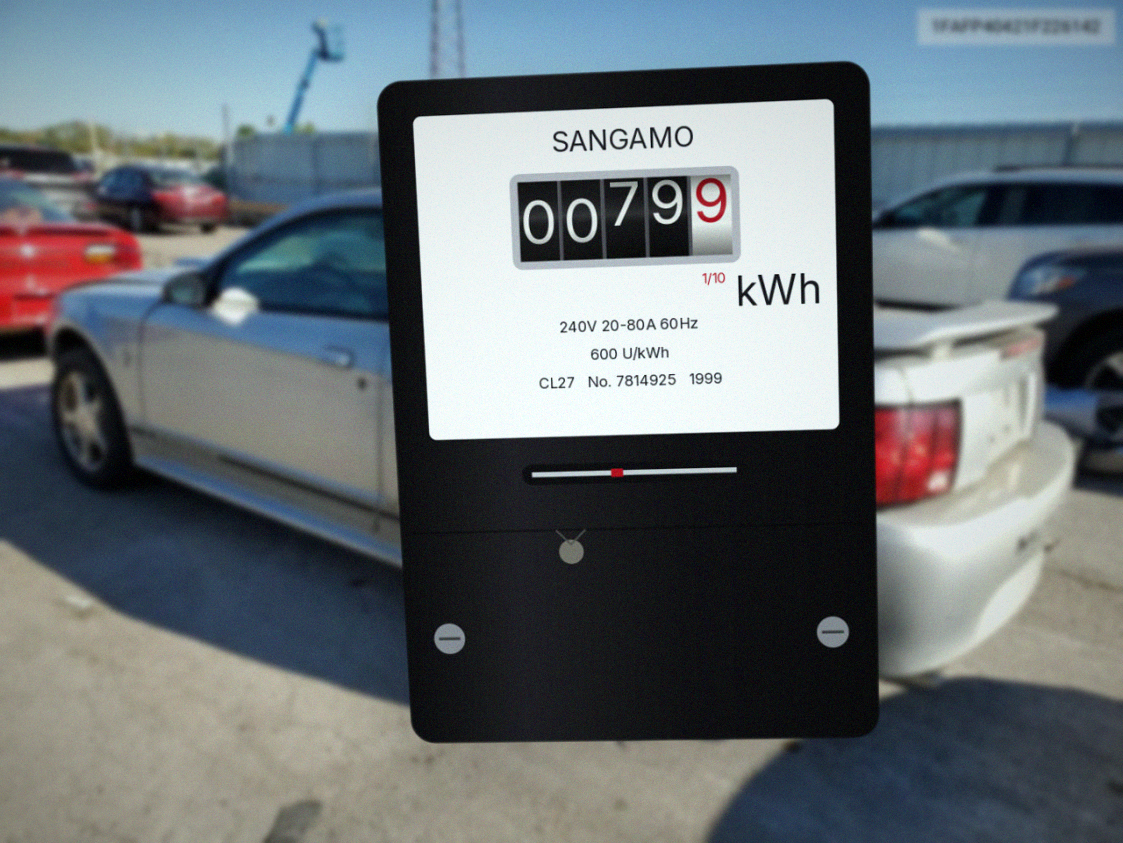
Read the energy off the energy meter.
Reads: 79.9 kWh
